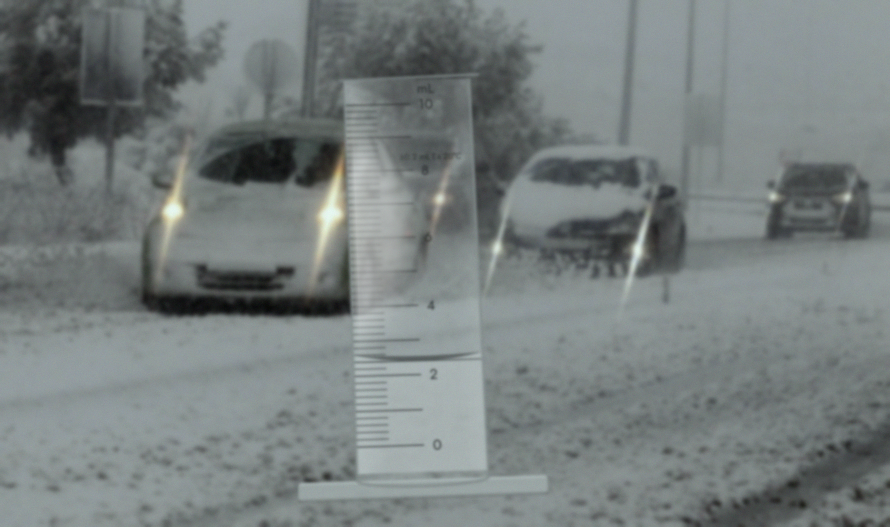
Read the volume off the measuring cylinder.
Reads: 2.4 mL
